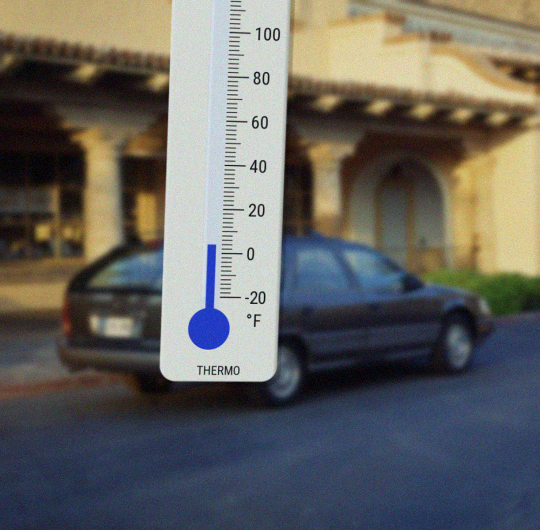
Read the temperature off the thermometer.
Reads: 4 °F
